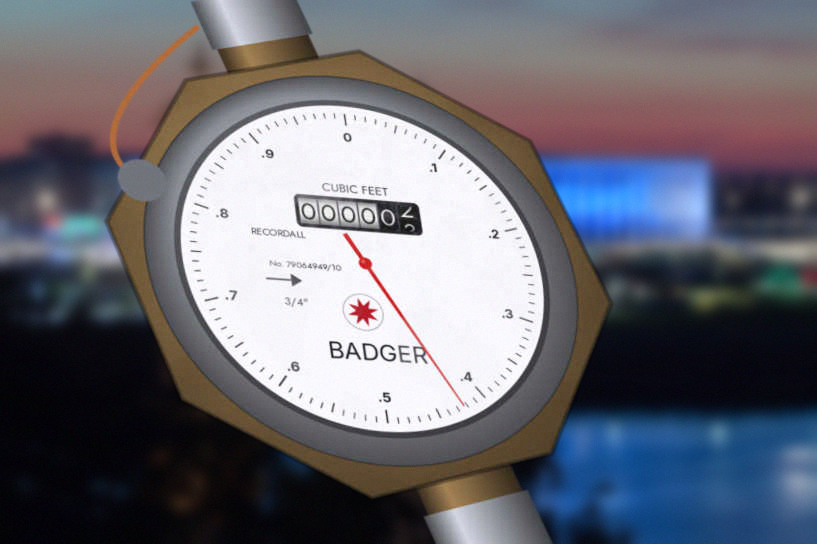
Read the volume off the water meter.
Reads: 2.42 ft³
